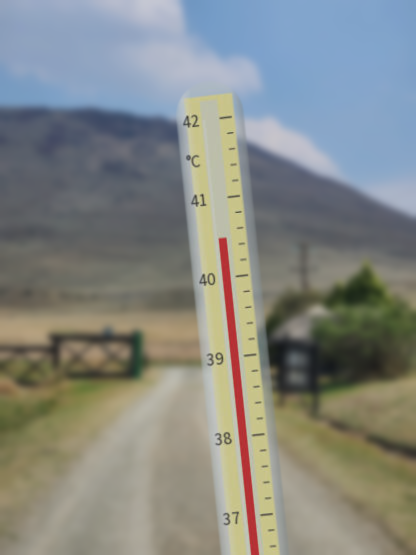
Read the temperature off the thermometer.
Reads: 40.5 °C
